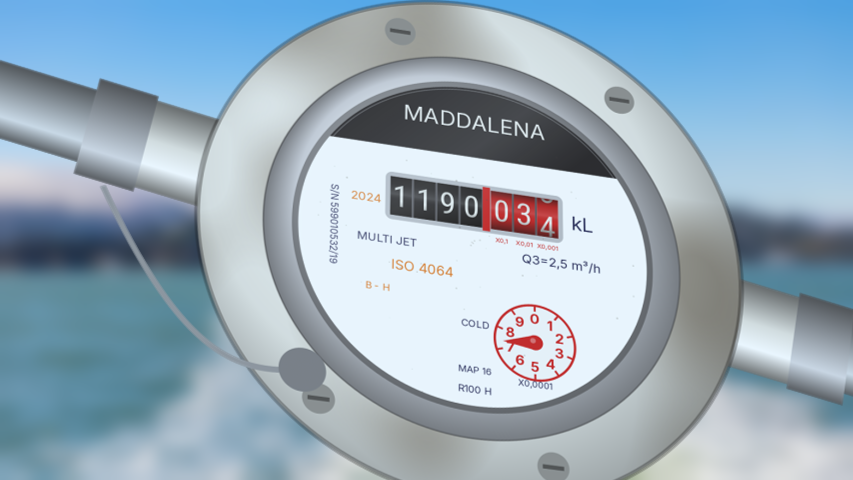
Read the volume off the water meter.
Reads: 1190.0337 kL
